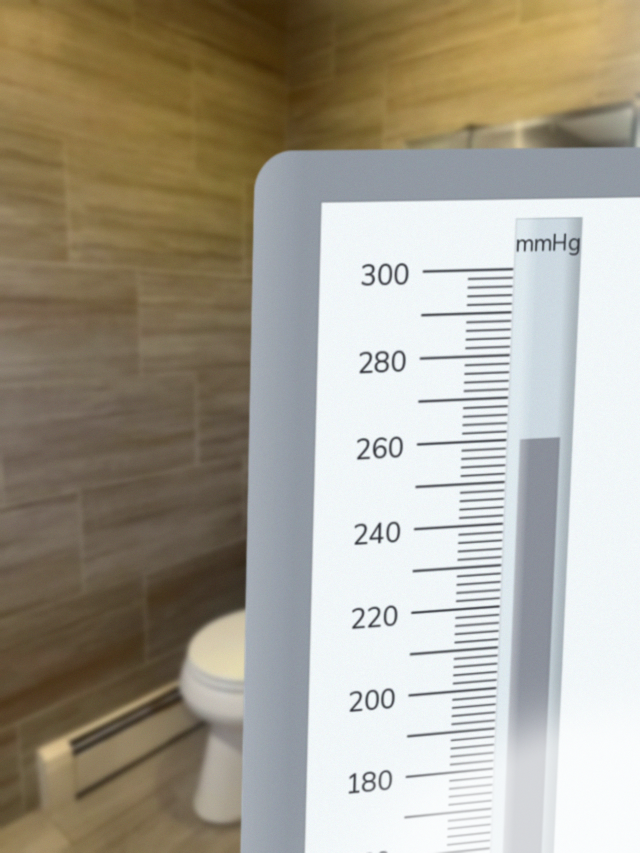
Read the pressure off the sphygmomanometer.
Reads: 260 mmHg
